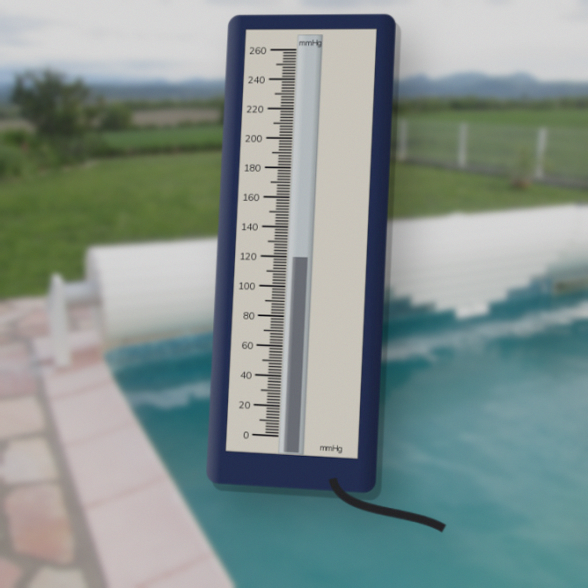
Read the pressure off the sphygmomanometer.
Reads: 120 mmHg
